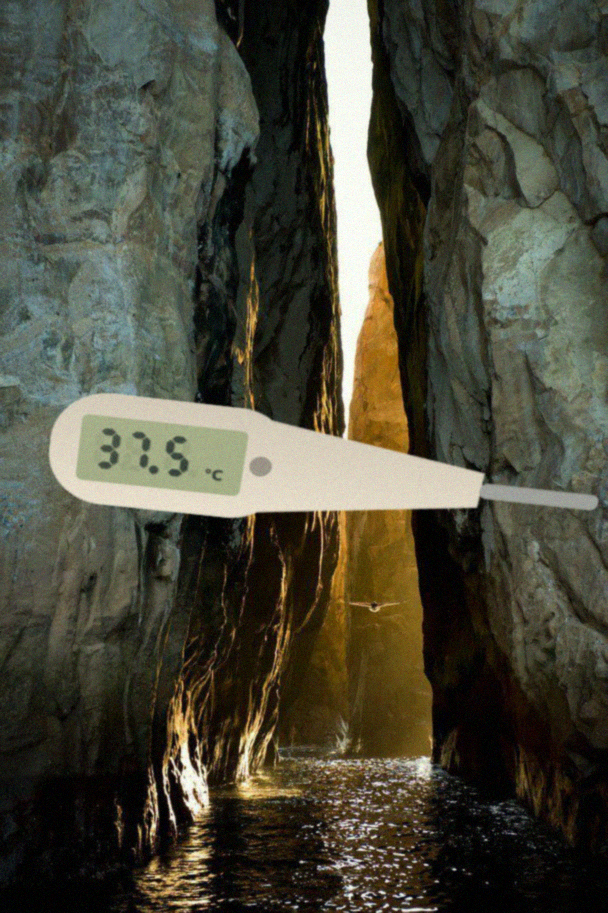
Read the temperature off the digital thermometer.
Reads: 37.5 °C
